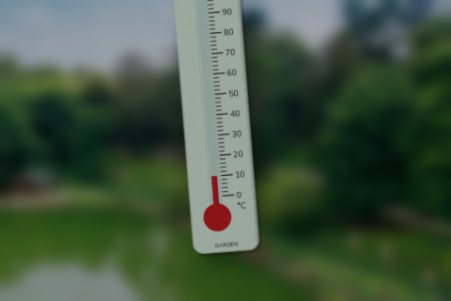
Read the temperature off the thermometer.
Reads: 10 °C
